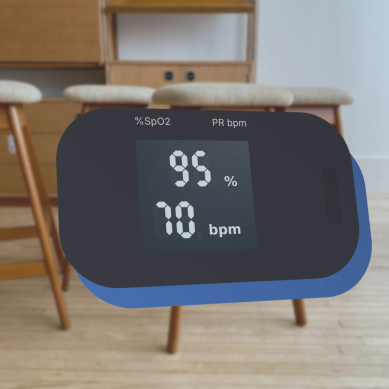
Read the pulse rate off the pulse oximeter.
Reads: 70 bpm
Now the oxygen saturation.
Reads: 95 %
